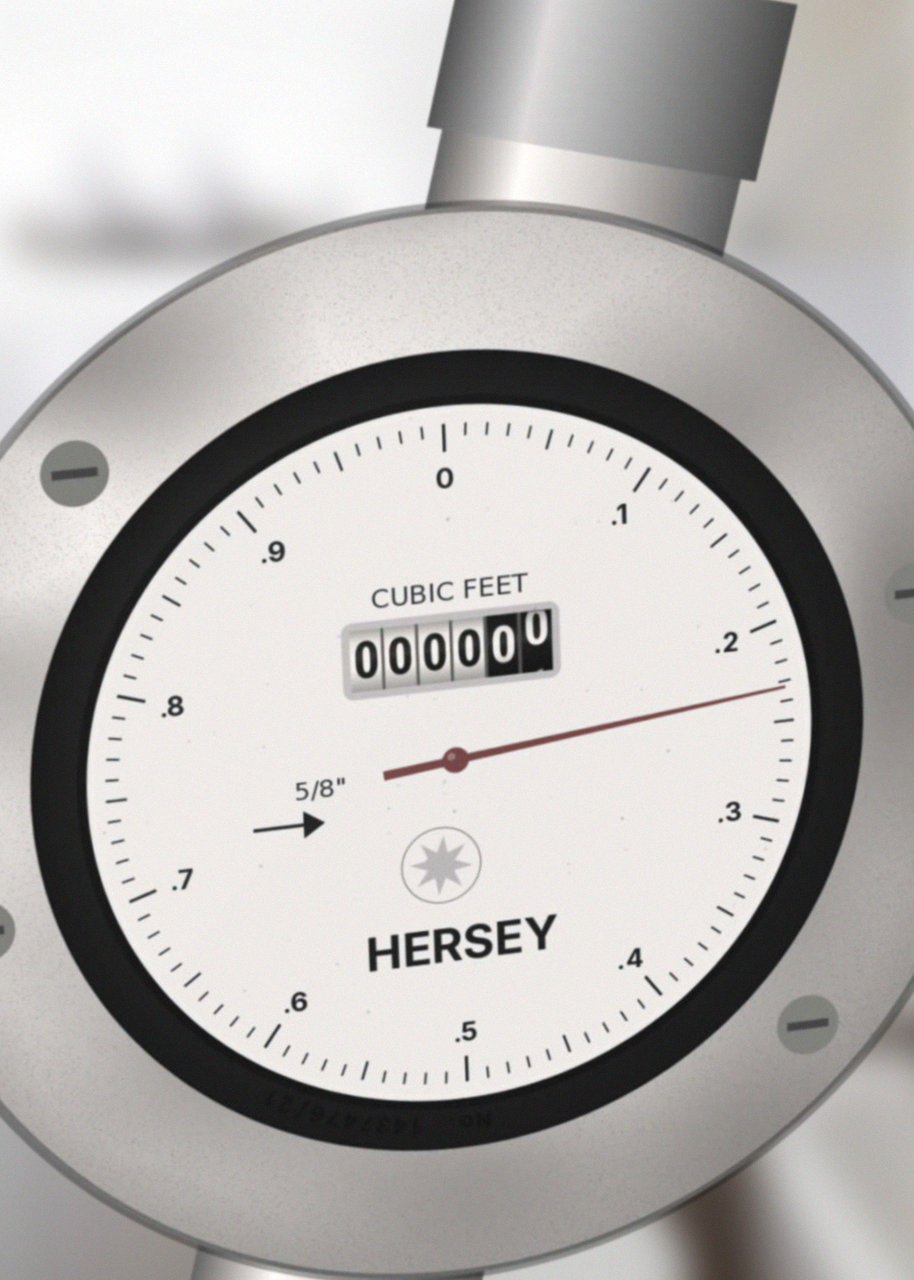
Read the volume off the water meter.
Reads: 0.23 ft³
